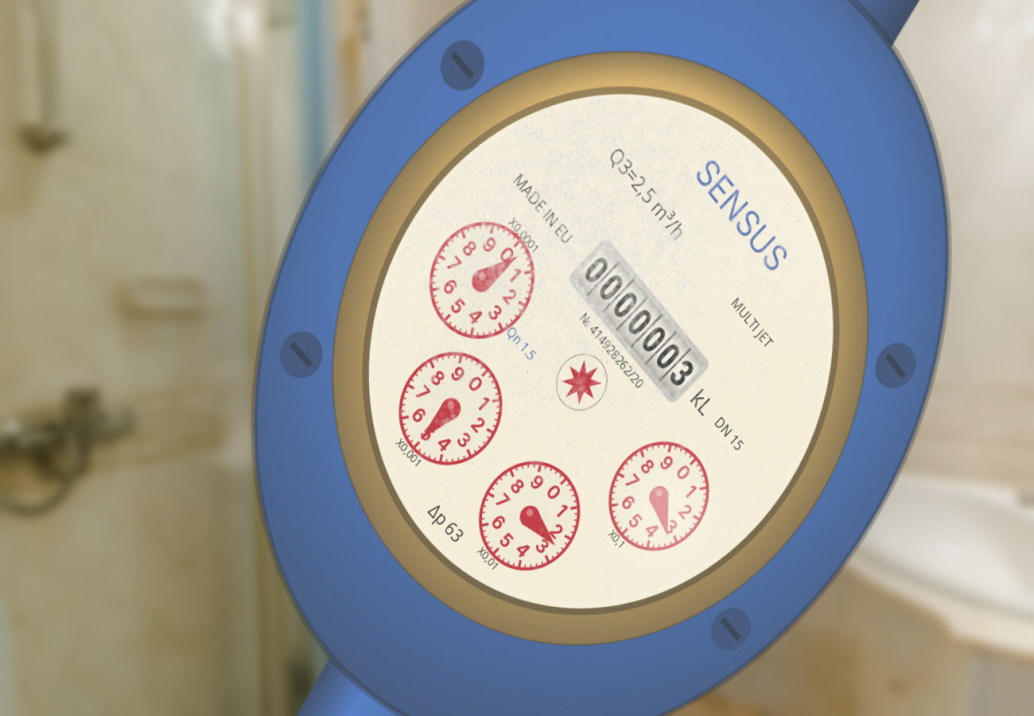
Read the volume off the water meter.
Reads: 3.3250 kL
